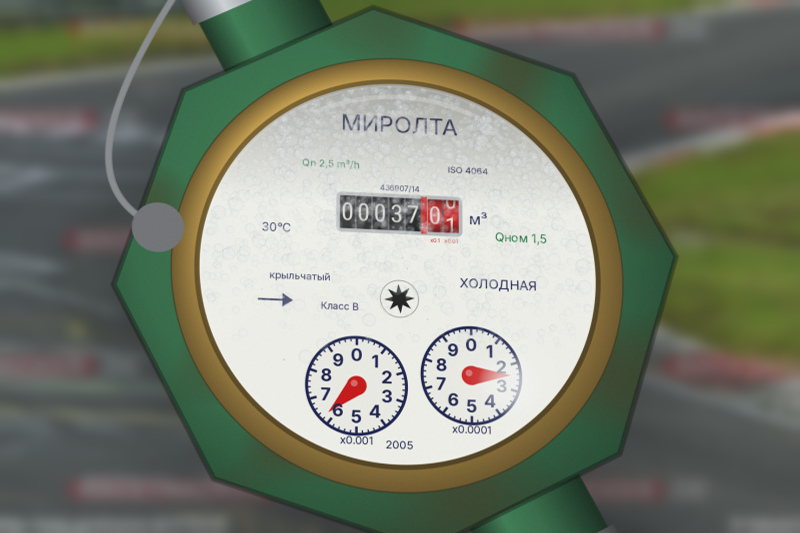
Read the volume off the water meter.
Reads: 37.0062 m³
